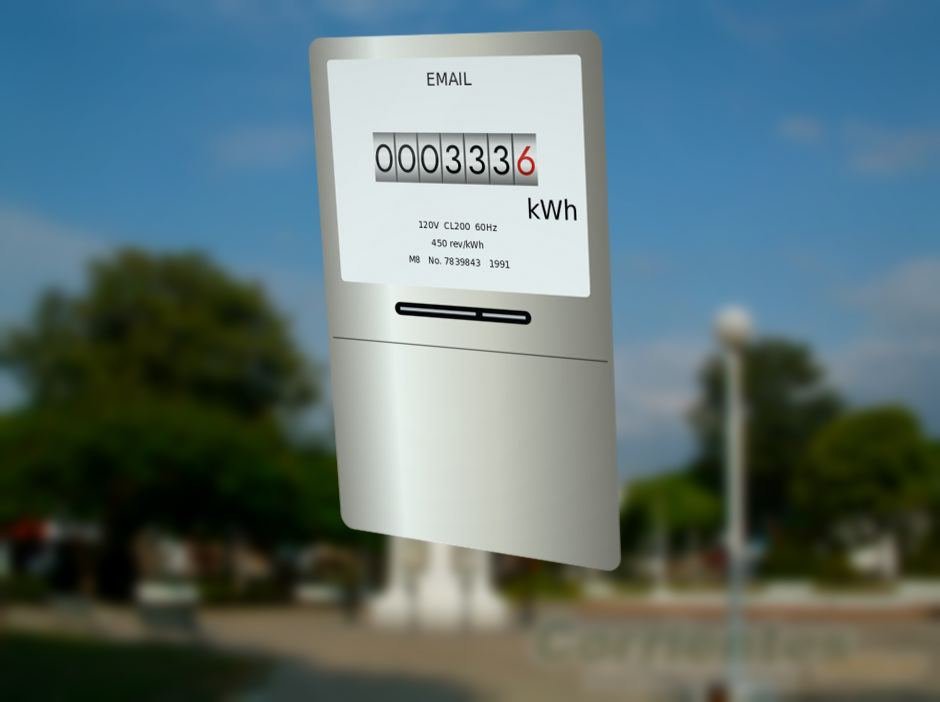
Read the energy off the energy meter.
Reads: 333.6 kWh
